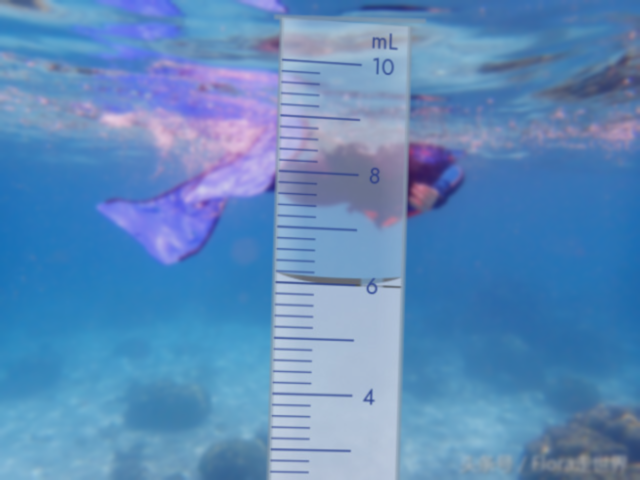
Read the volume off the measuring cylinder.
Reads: 6 mL
